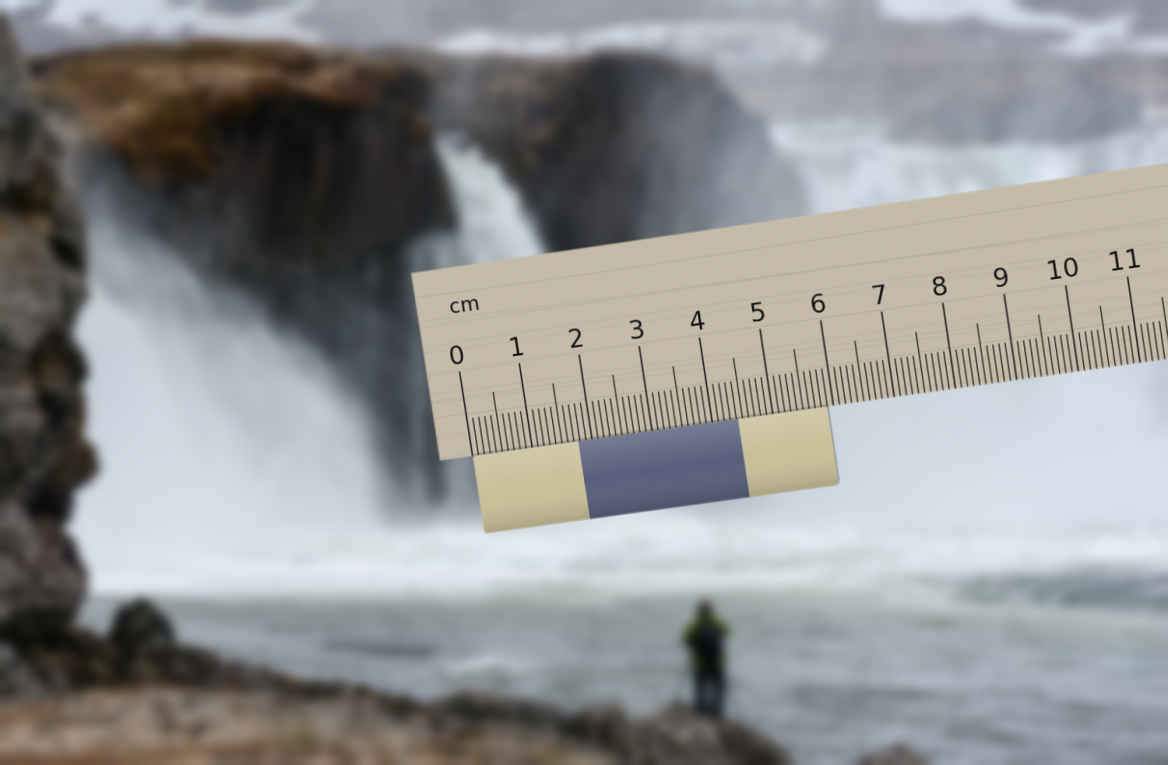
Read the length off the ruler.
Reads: 5.9 cm
